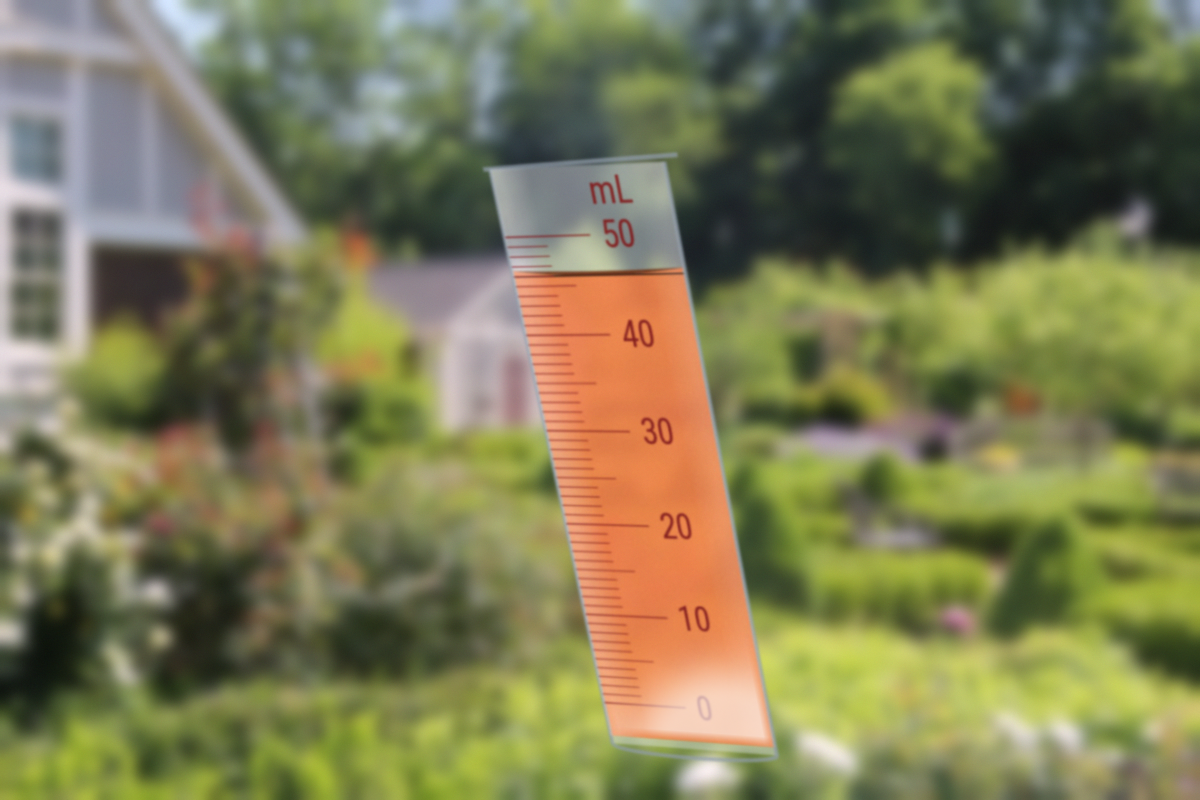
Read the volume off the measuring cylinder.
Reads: 46 mL
